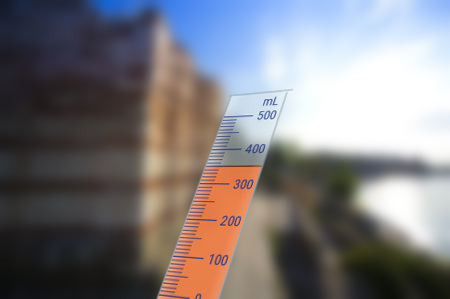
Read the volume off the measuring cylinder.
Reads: 350 mL
